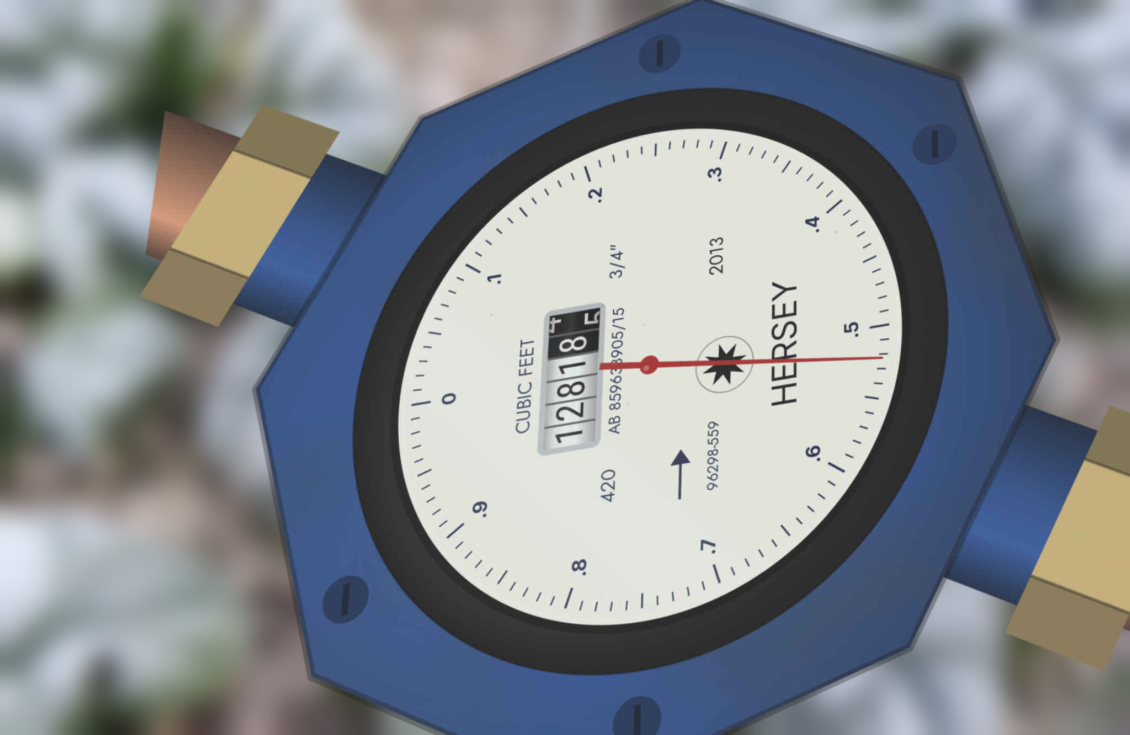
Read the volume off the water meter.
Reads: 128184.52 ft³
